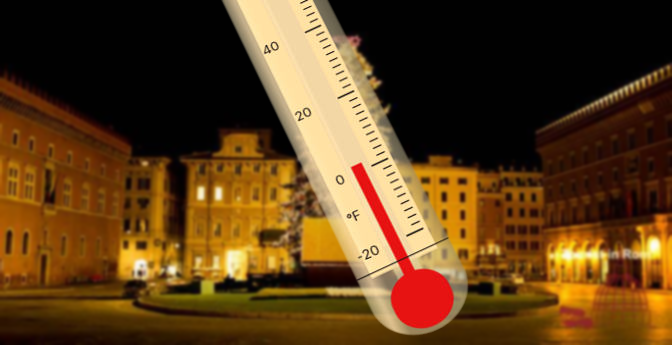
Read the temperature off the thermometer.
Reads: 2 °F
